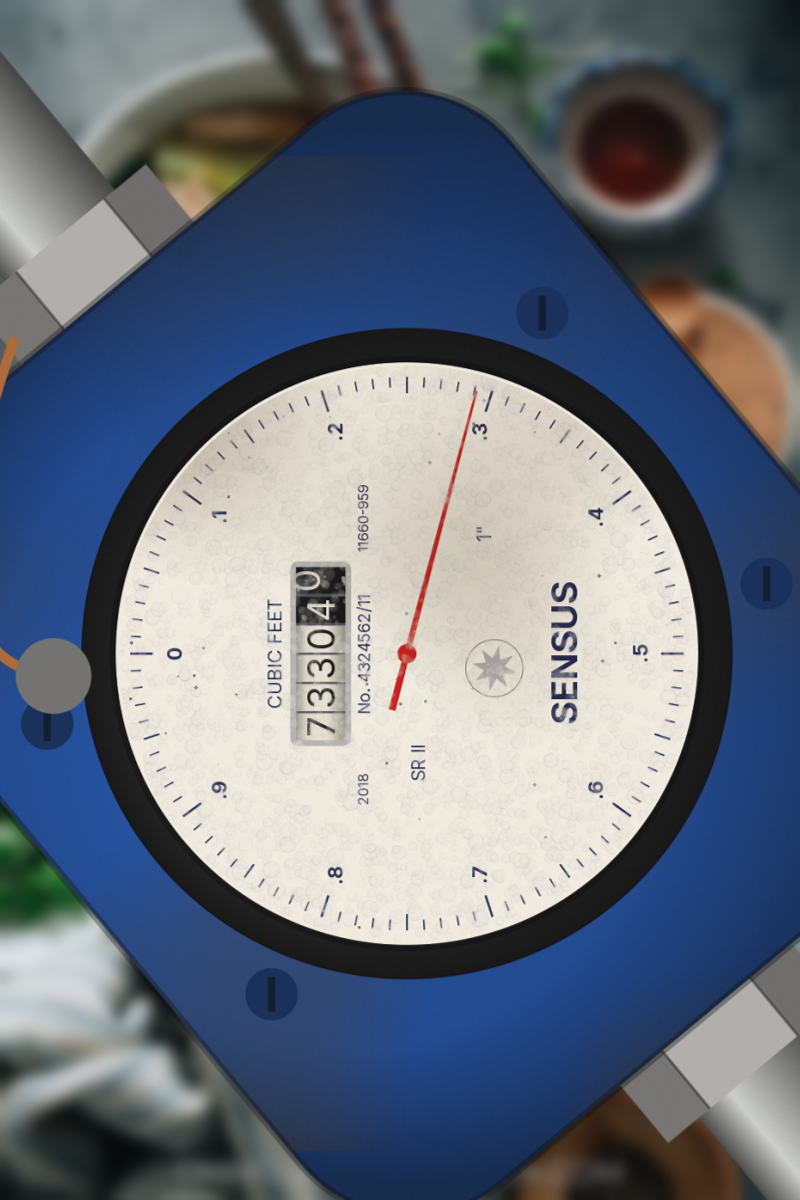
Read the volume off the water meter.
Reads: 733040.29 ft³
